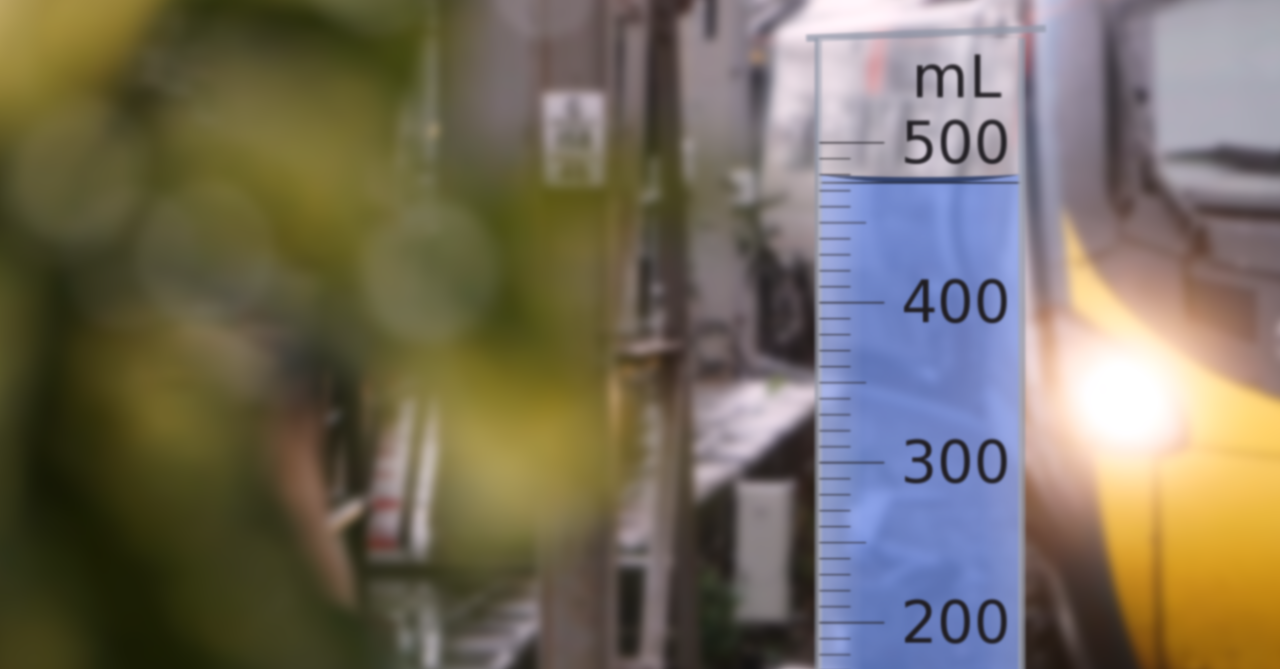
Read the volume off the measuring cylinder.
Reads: 475 mL
